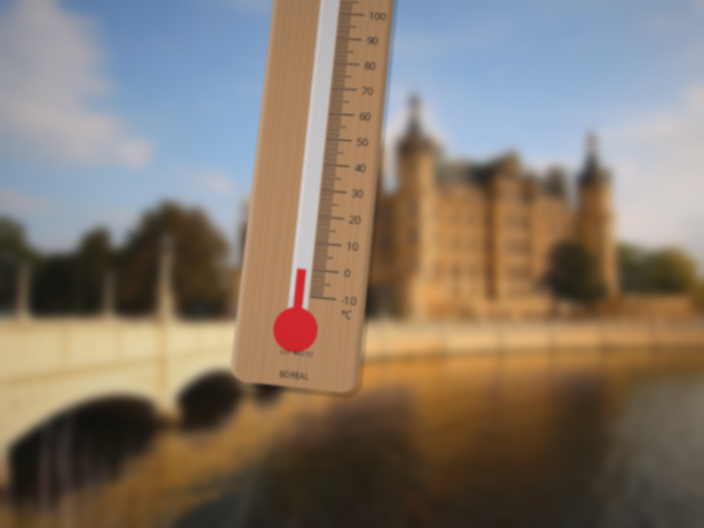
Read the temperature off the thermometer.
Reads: 0 °C
